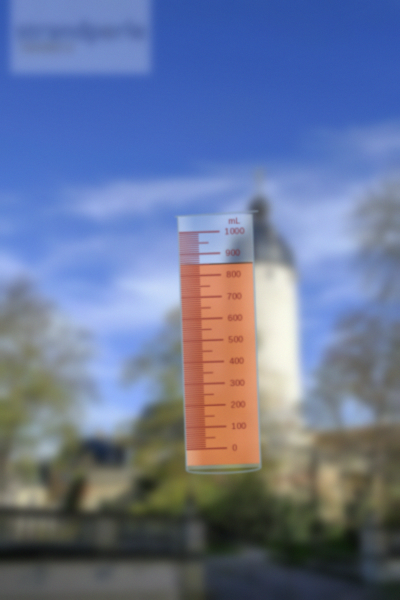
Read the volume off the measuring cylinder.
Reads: 850 mL
